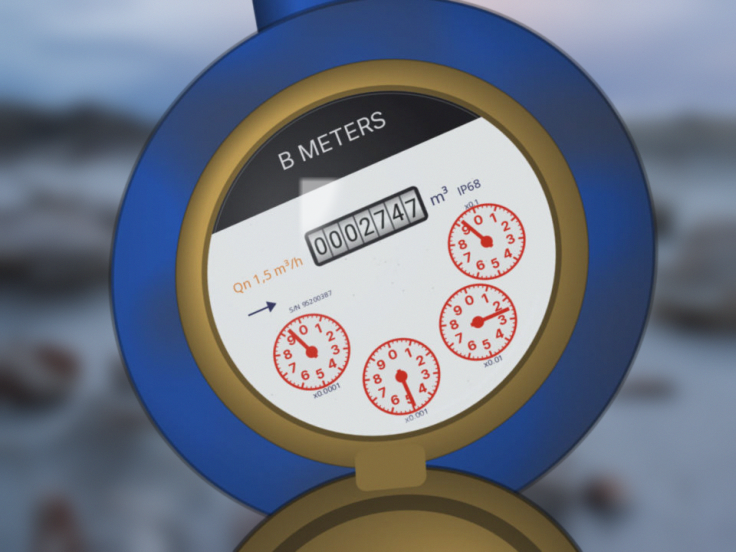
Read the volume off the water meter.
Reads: 2746.9249 m³
